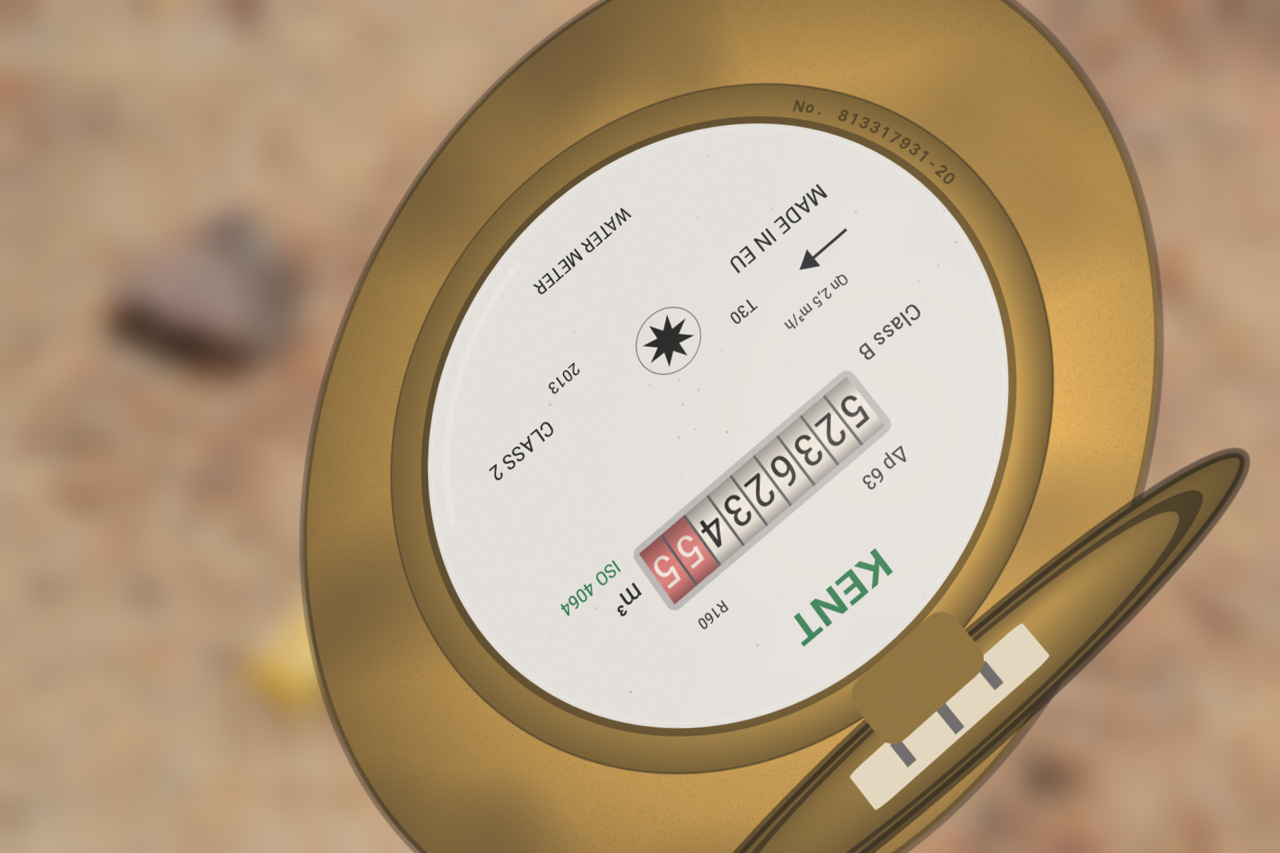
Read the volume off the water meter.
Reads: 5236234.55 m³
